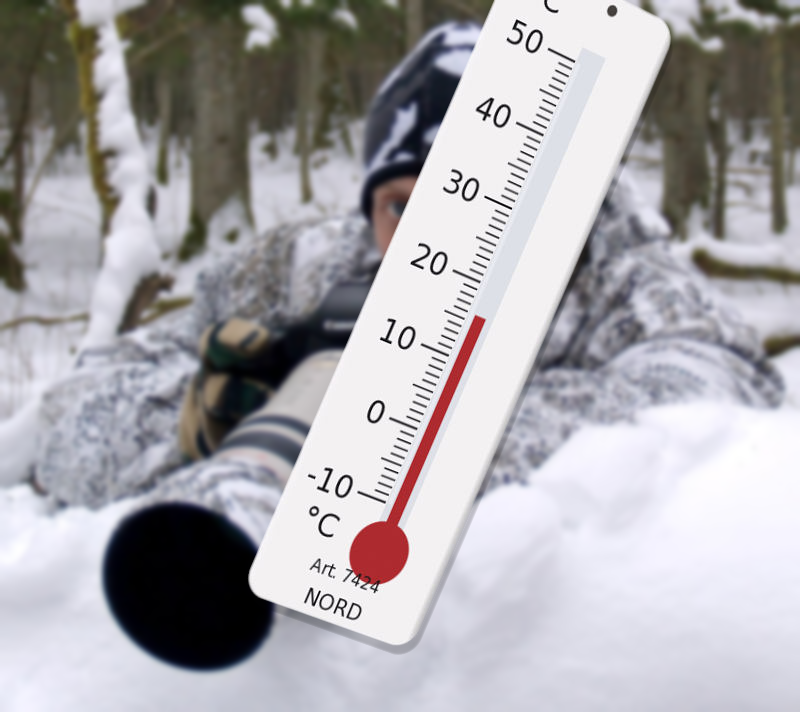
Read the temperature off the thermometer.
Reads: 16 °C
